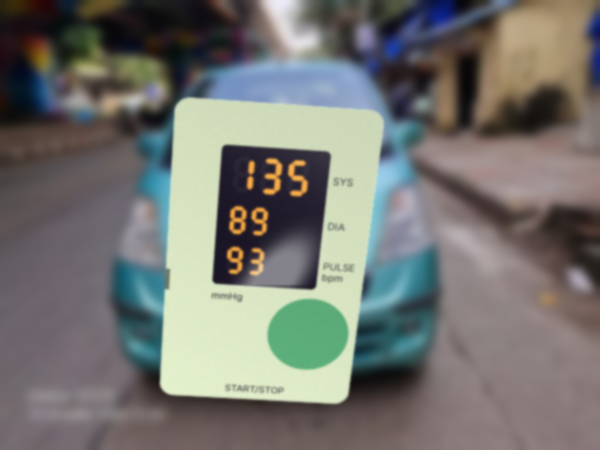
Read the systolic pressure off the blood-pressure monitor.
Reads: 135 mmHg
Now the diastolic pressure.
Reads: 89 mmHg
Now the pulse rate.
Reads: 93 bpm
